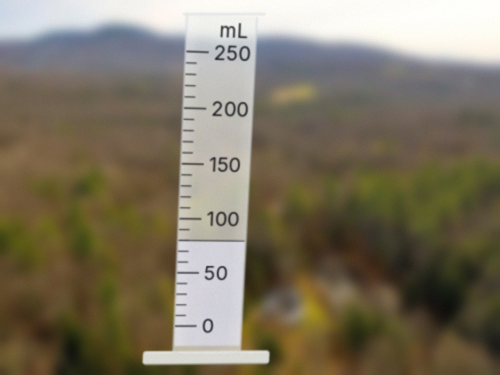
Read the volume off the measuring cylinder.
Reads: 80 mL
